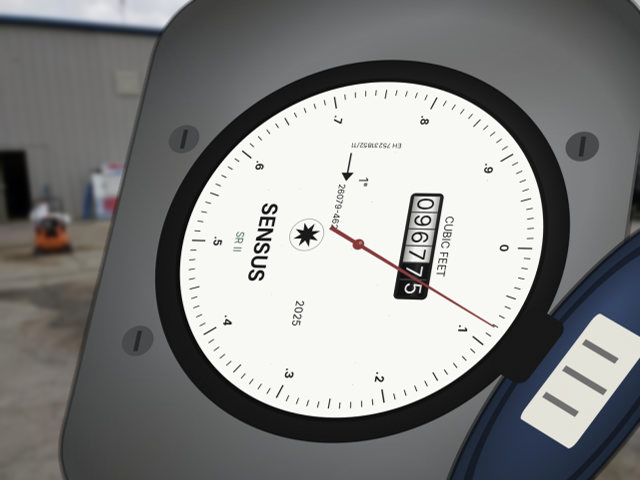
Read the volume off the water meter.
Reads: 96775.08 ft³
